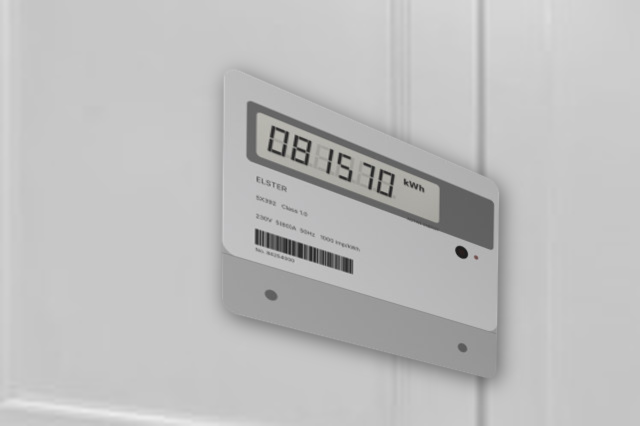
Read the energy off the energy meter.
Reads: 81570 kWh
